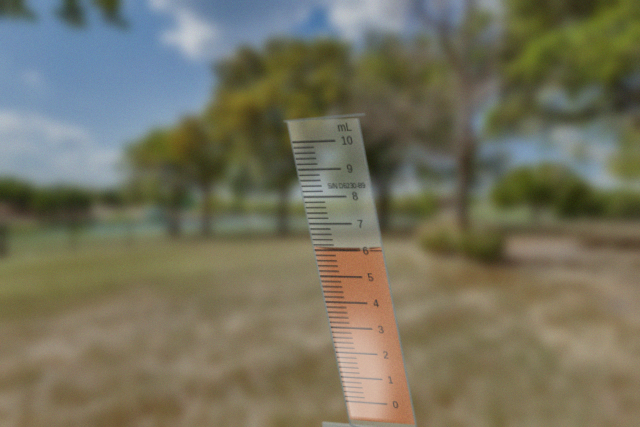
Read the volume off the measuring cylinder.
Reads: 6 mL
